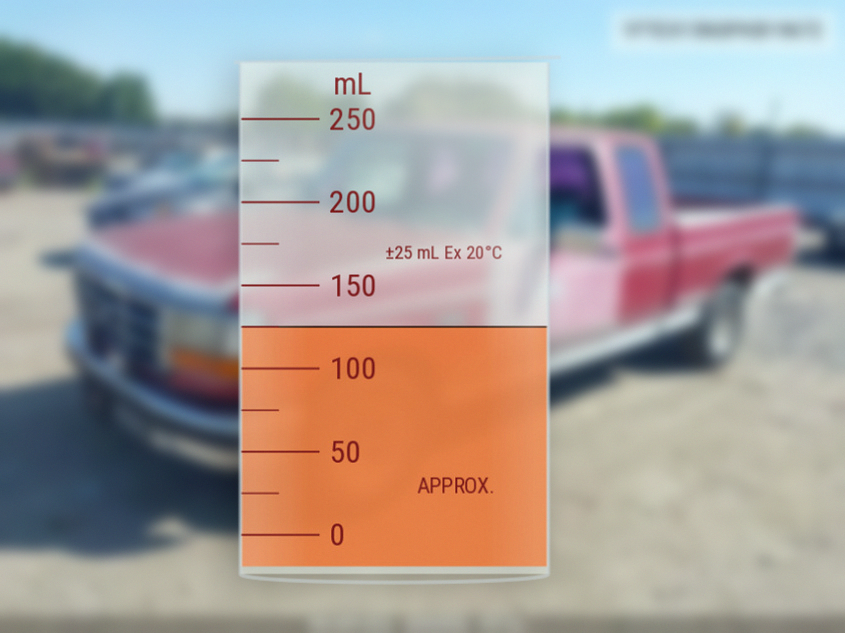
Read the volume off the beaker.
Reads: 125 mL
